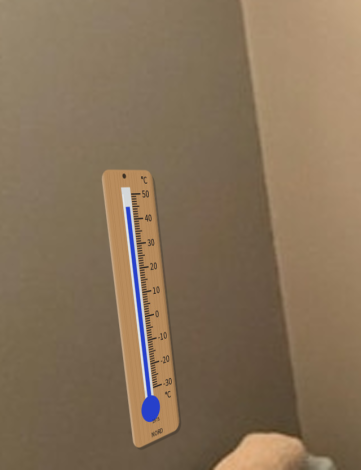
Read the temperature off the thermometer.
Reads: 45 °C
